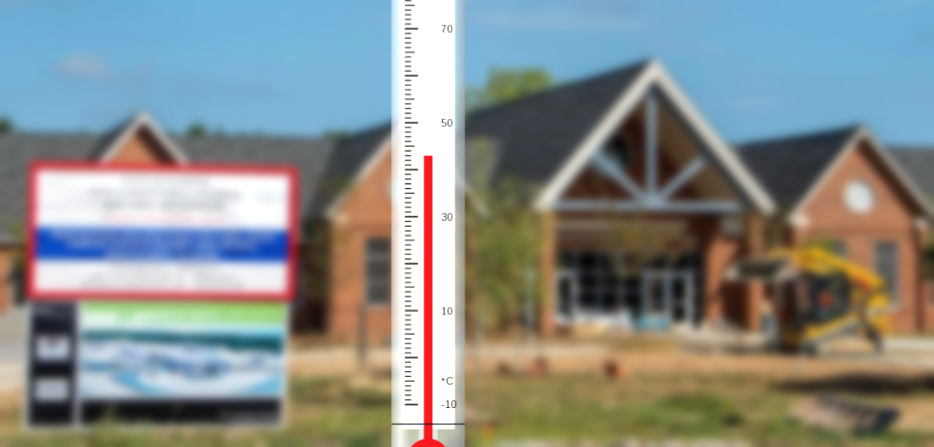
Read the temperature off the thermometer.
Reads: 43 °C
